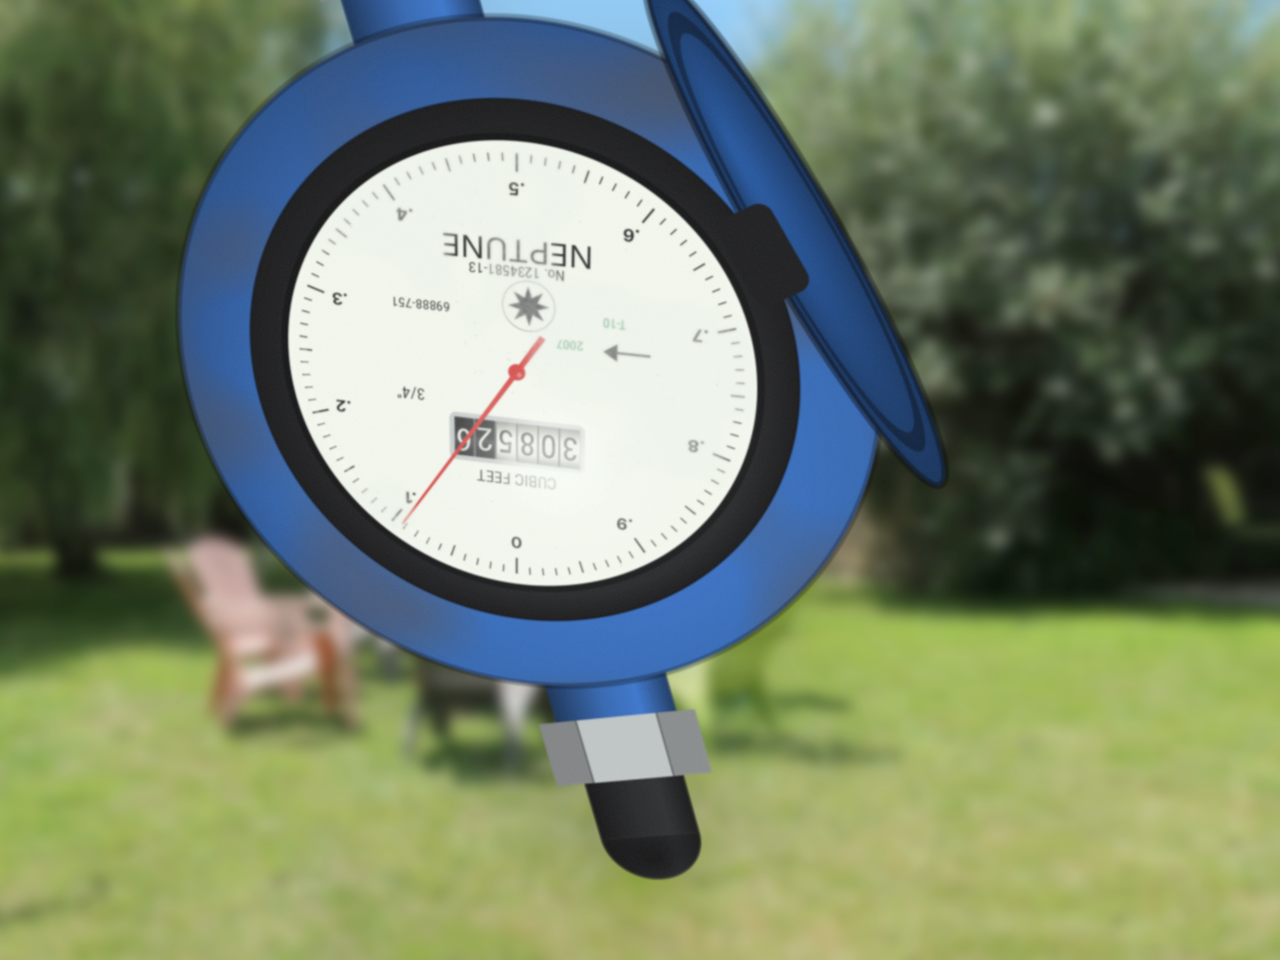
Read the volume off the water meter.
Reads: 308526.09 ft³
